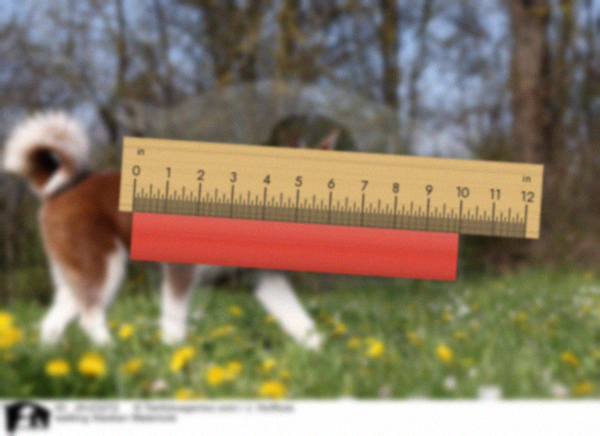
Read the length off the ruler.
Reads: 10 in
